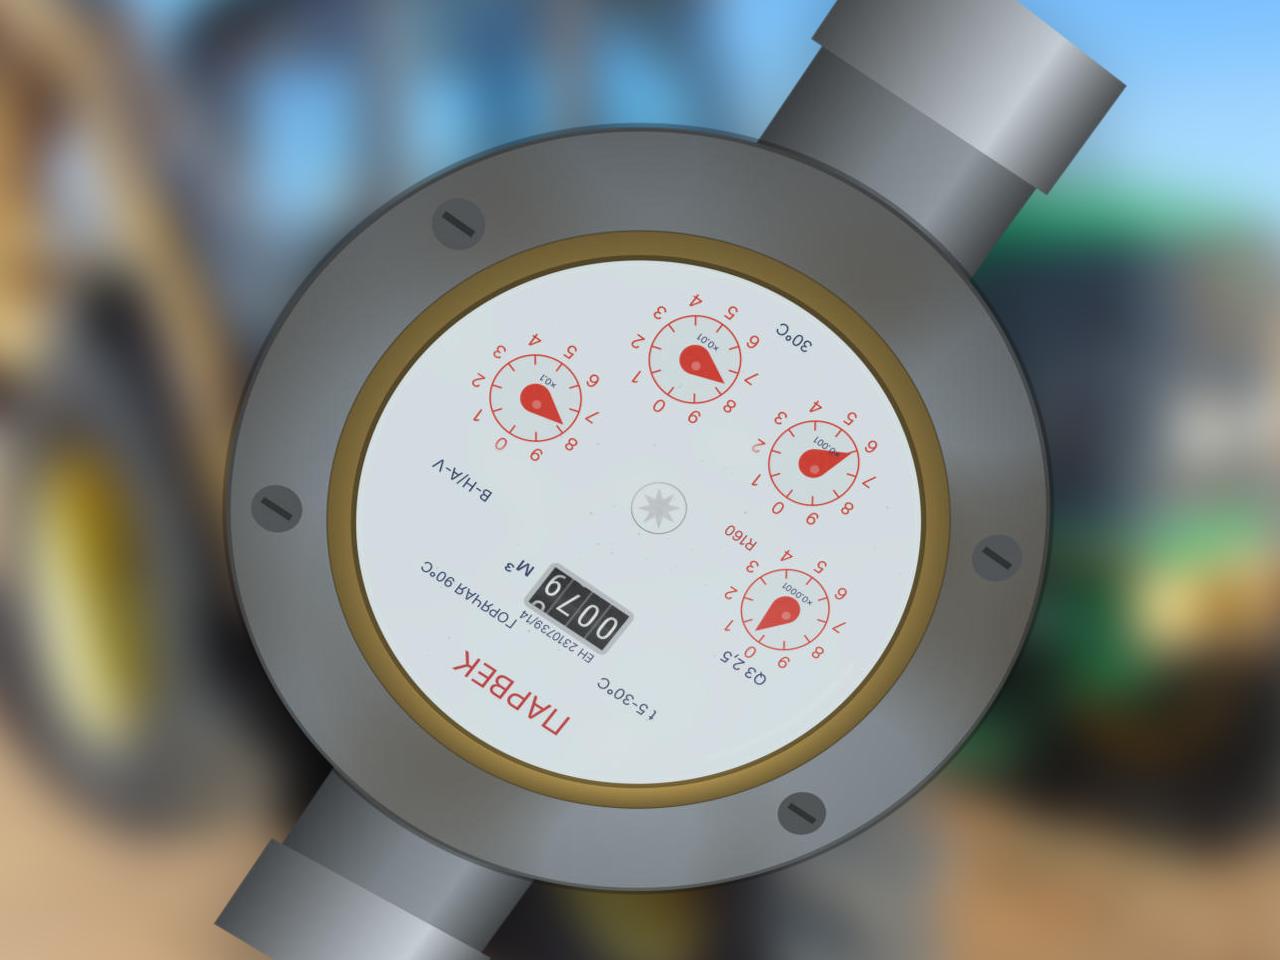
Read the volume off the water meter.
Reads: 78.7760 m³
